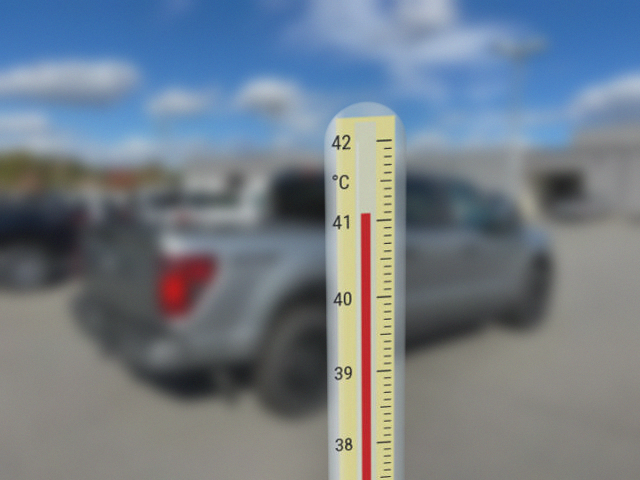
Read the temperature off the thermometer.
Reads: 41.1 °C
